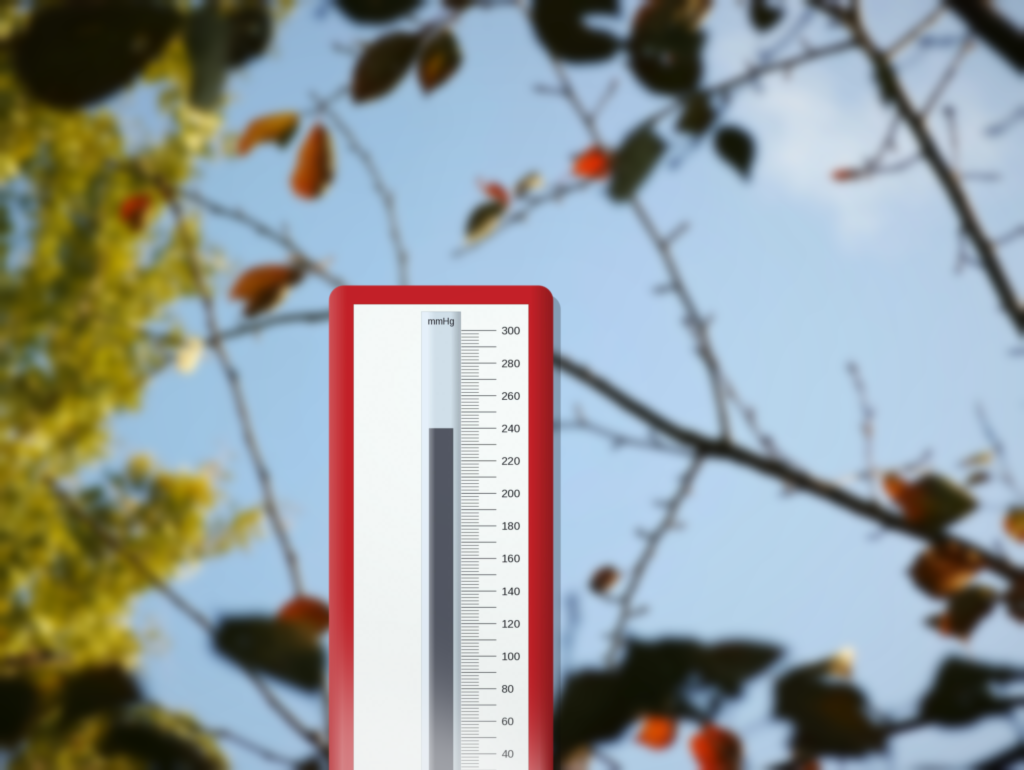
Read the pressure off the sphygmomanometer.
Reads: 240 mmHg
